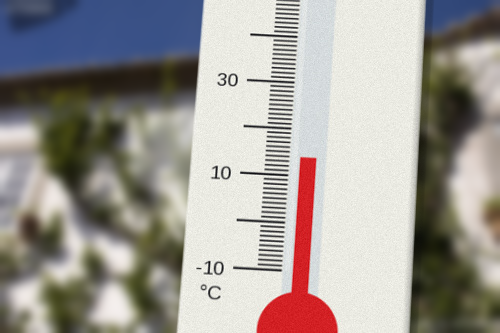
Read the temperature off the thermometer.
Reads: 14 °C
